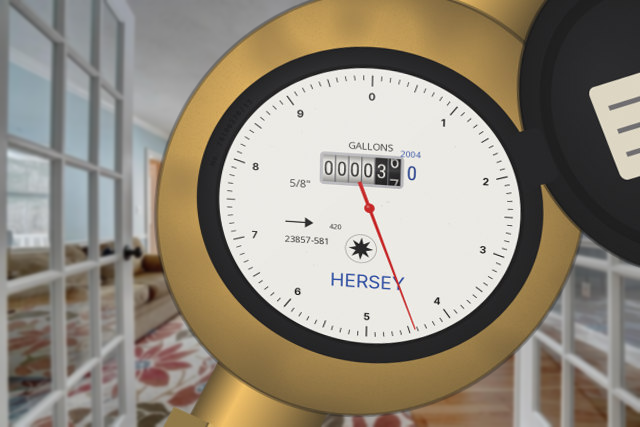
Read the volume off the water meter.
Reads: 364.4 gal
